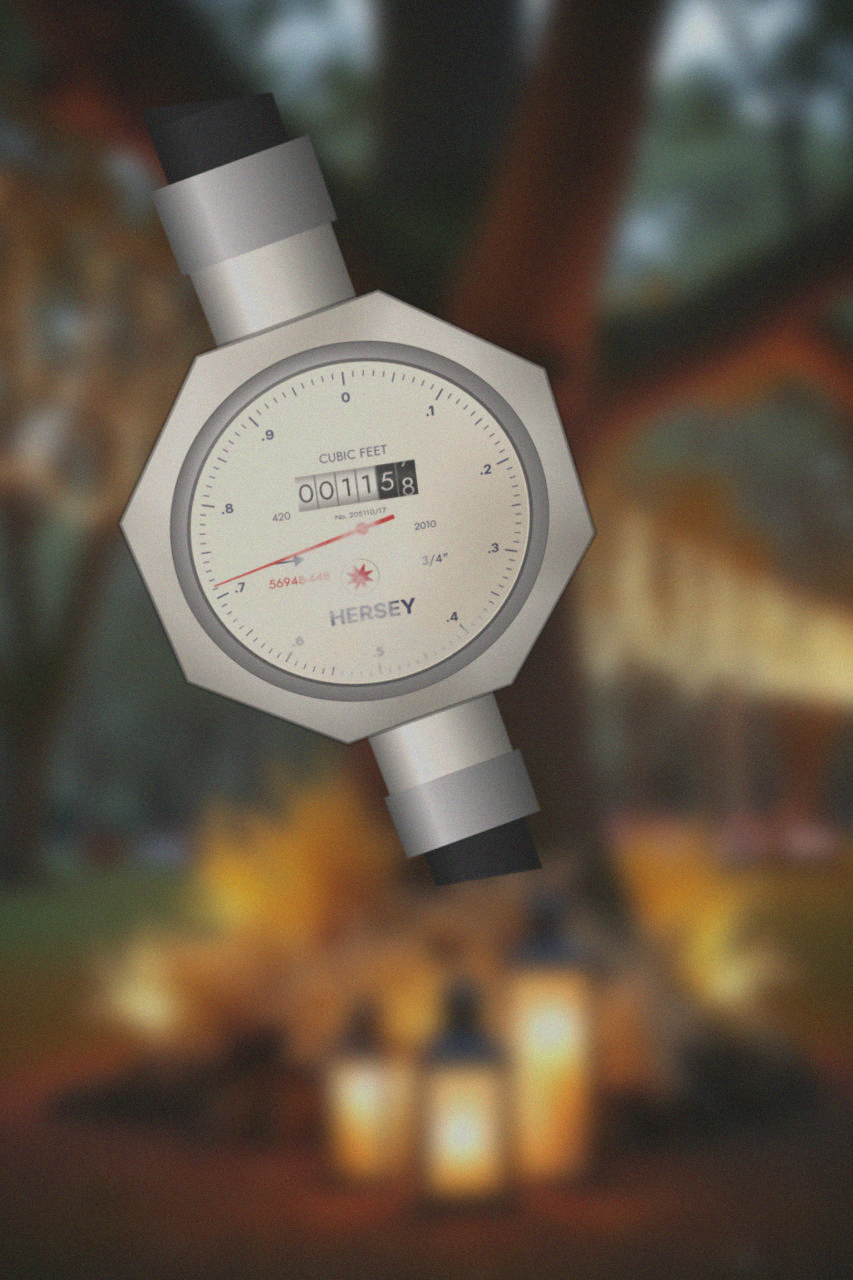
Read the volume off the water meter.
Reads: 1157.71 ft³
